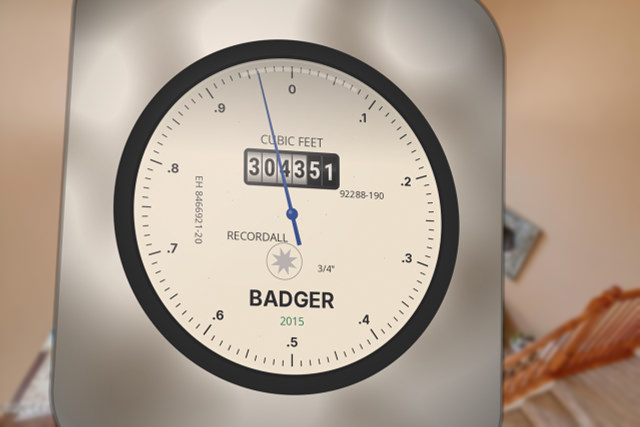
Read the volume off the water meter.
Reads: 304350.96 ft³
